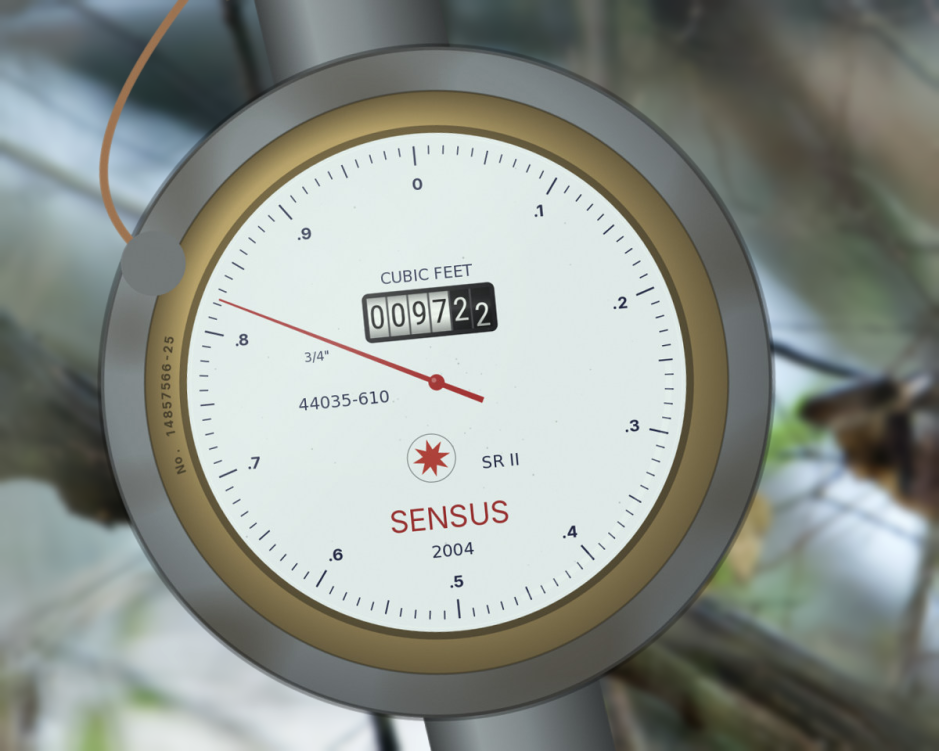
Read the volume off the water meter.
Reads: 9721.82 ft³
